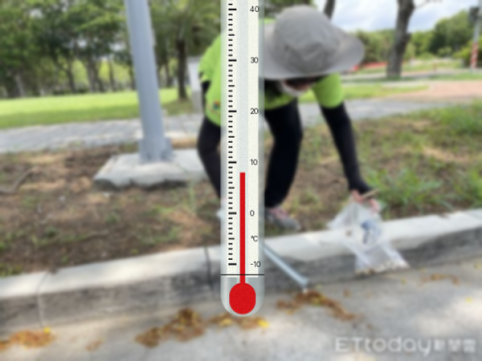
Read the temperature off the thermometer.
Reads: 8 °C
